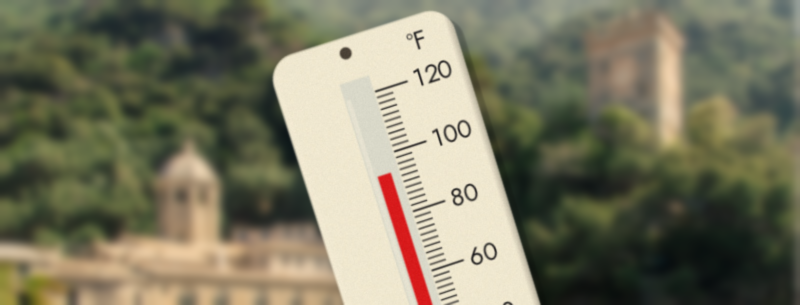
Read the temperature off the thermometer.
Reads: 94 °F
